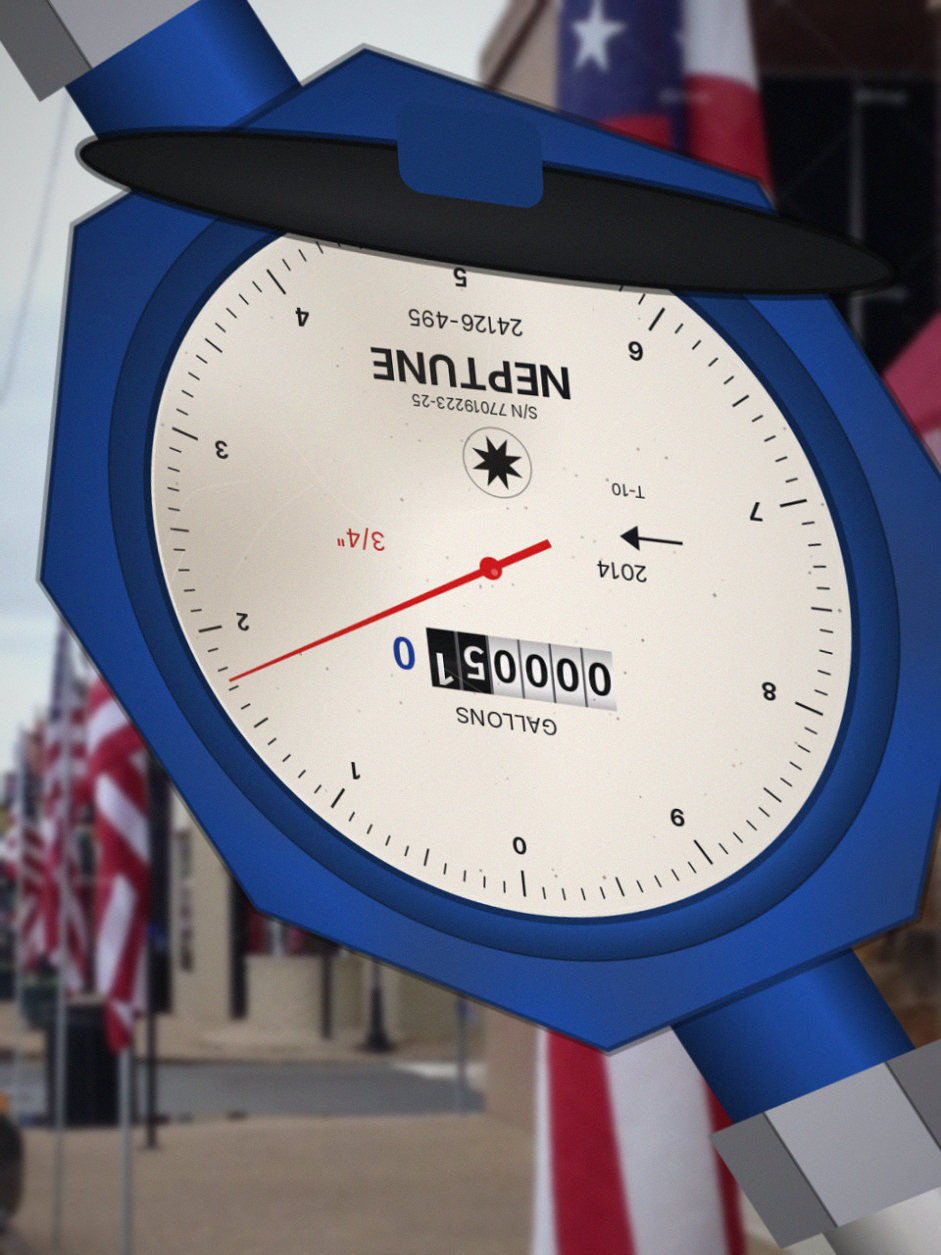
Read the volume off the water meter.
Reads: 511.7 gal
